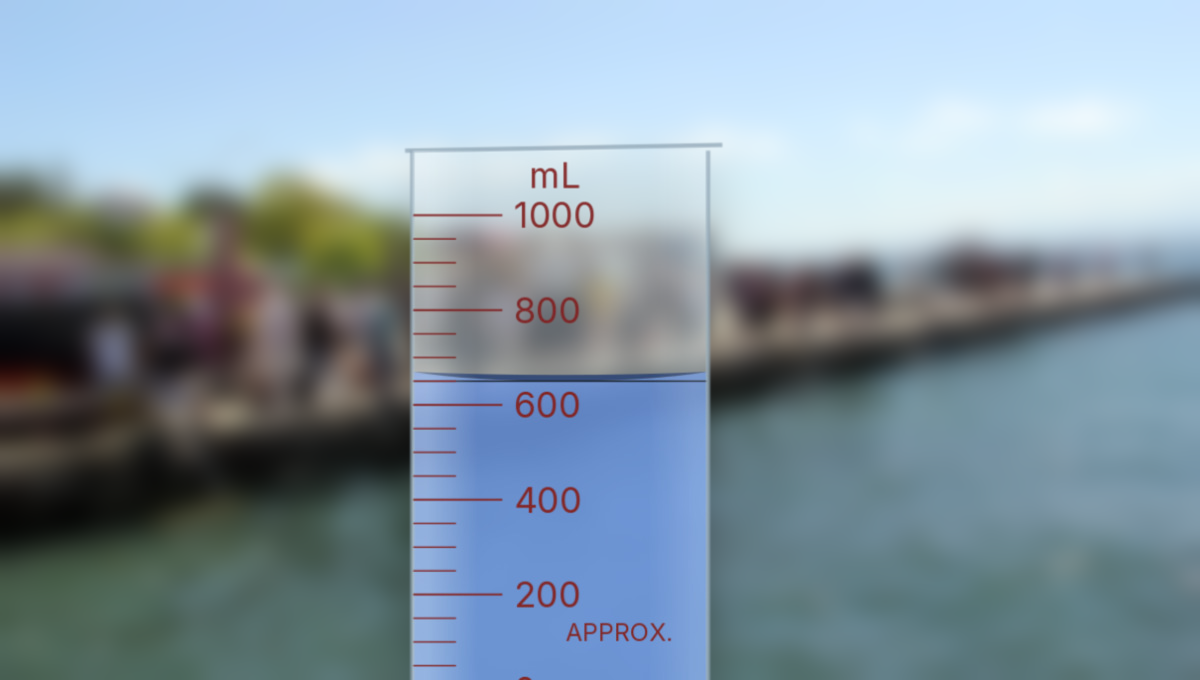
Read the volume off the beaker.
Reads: 650 mL
